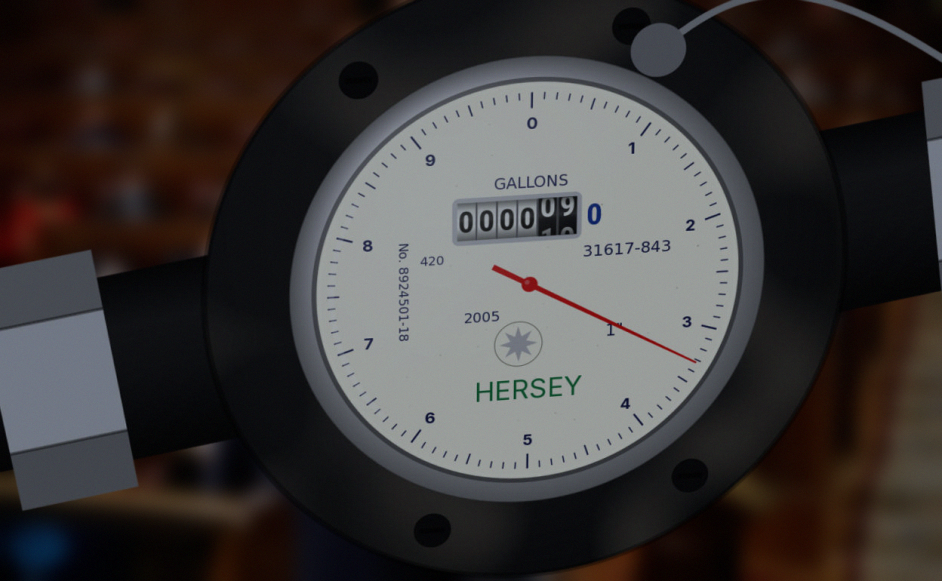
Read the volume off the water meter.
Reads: 93.3 gal
